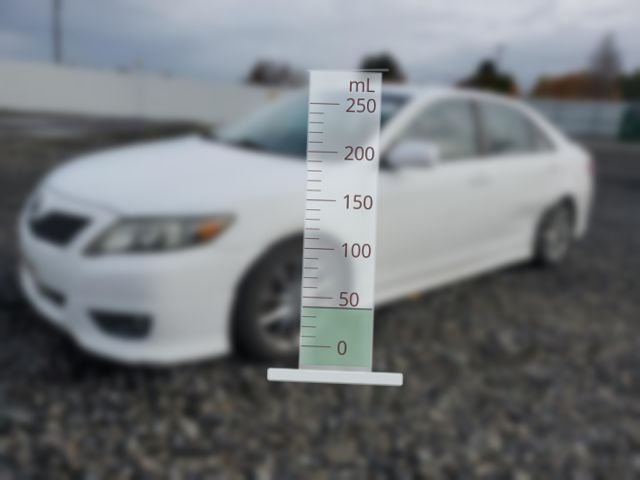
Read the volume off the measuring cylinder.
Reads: 40 mL
